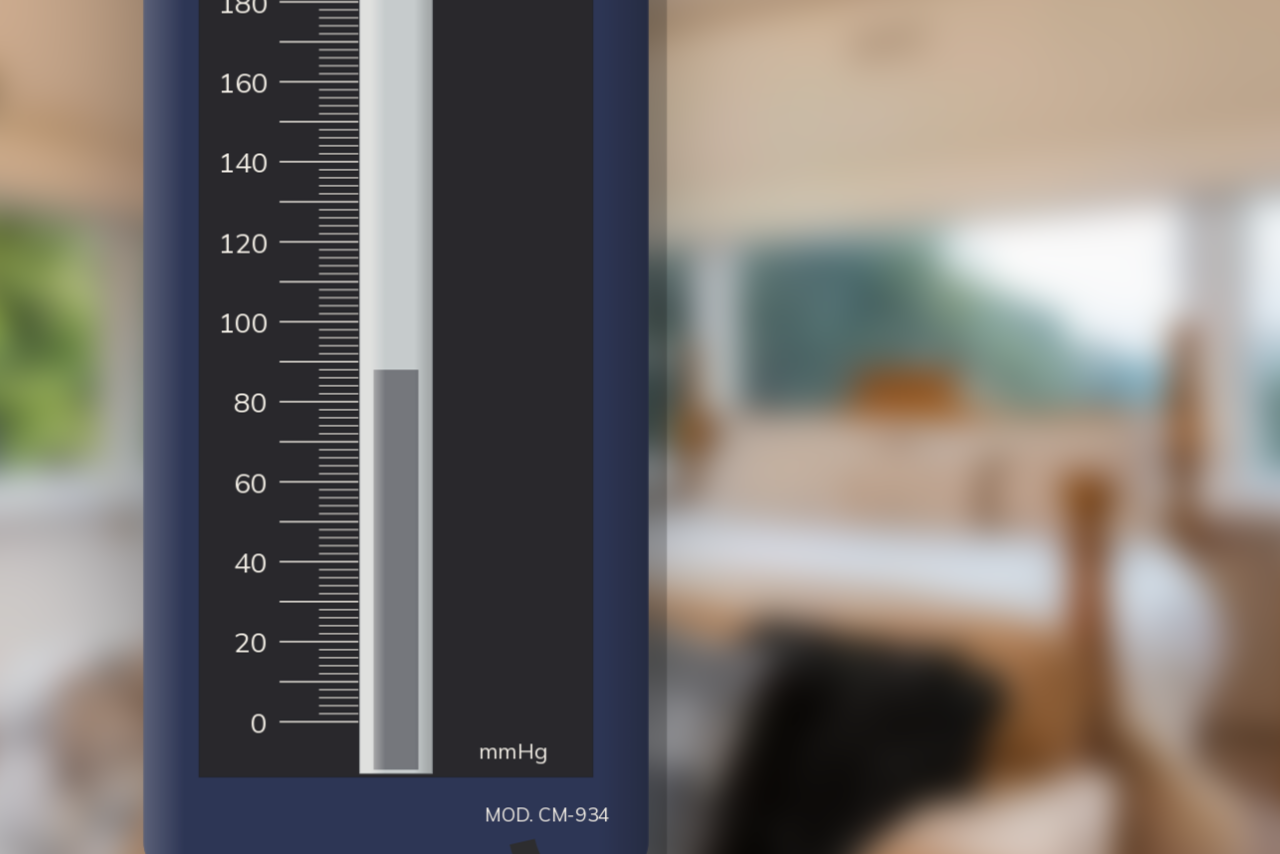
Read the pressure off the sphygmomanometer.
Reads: 88 mmHg
